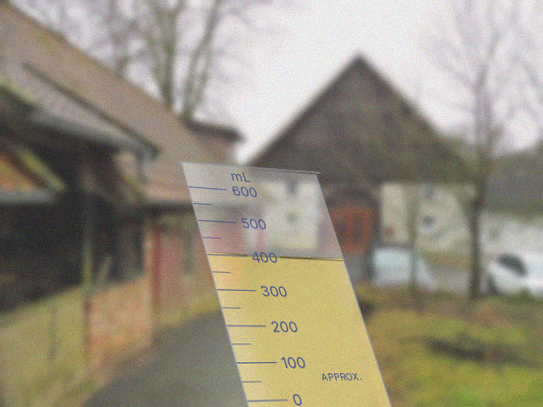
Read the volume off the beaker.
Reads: 400 mL
